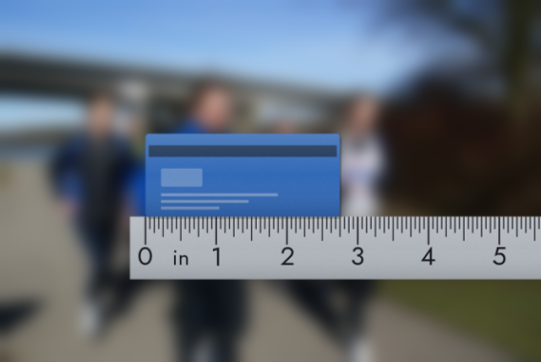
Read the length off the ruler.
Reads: 2.75 in
